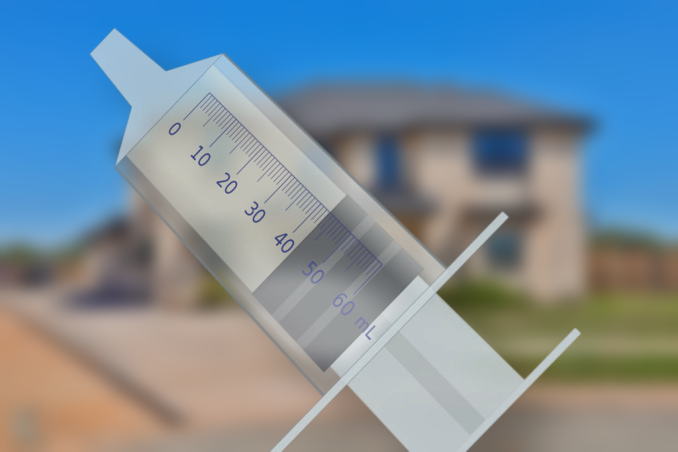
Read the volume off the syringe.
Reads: 43 mL
